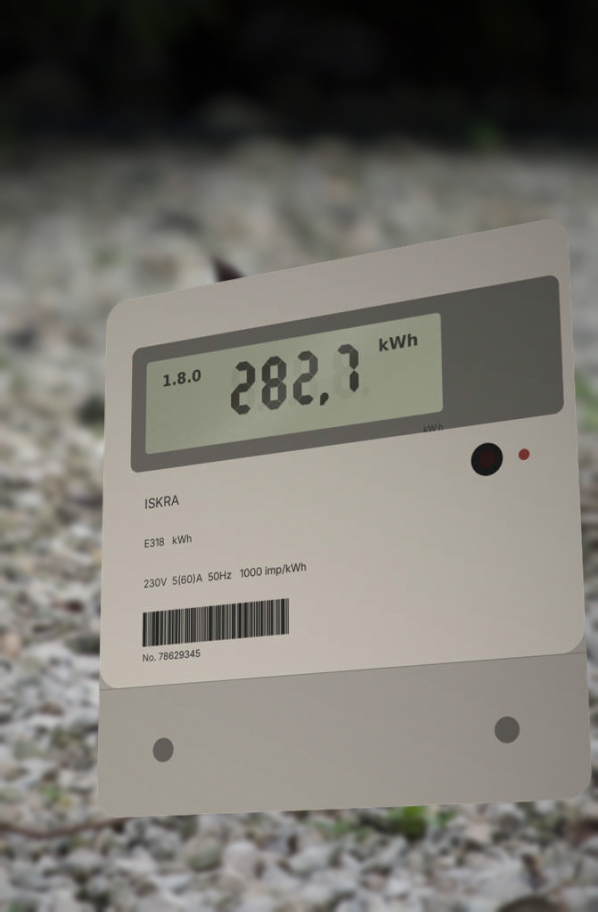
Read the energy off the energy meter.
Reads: 282.7 kWh
